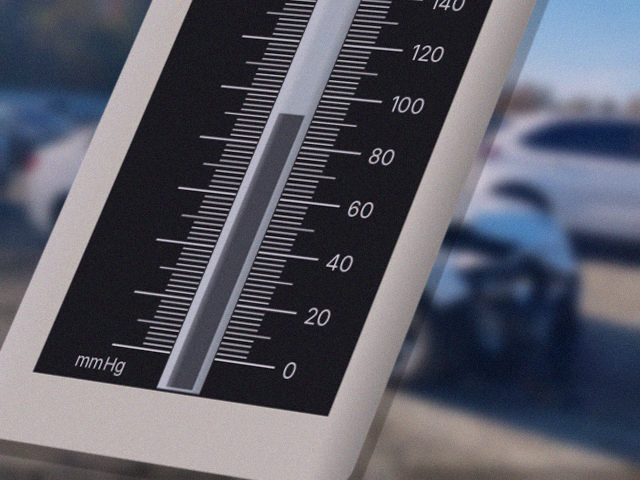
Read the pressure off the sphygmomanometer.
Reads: 92 mmHg
